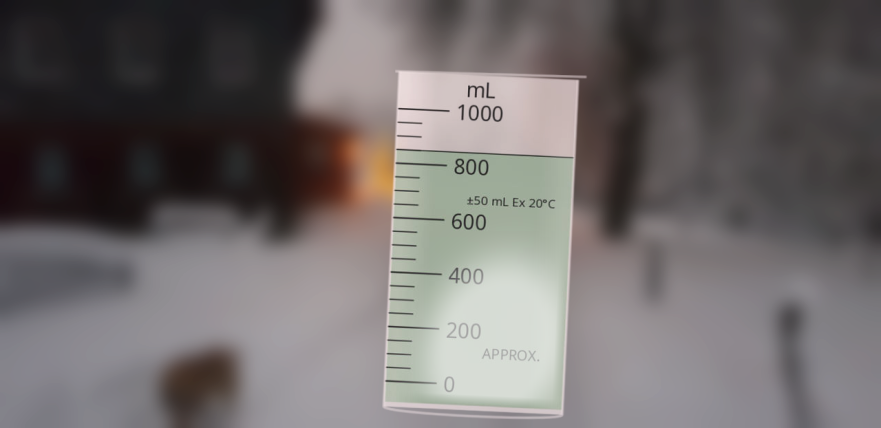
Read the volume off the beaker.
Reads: 850 mL
